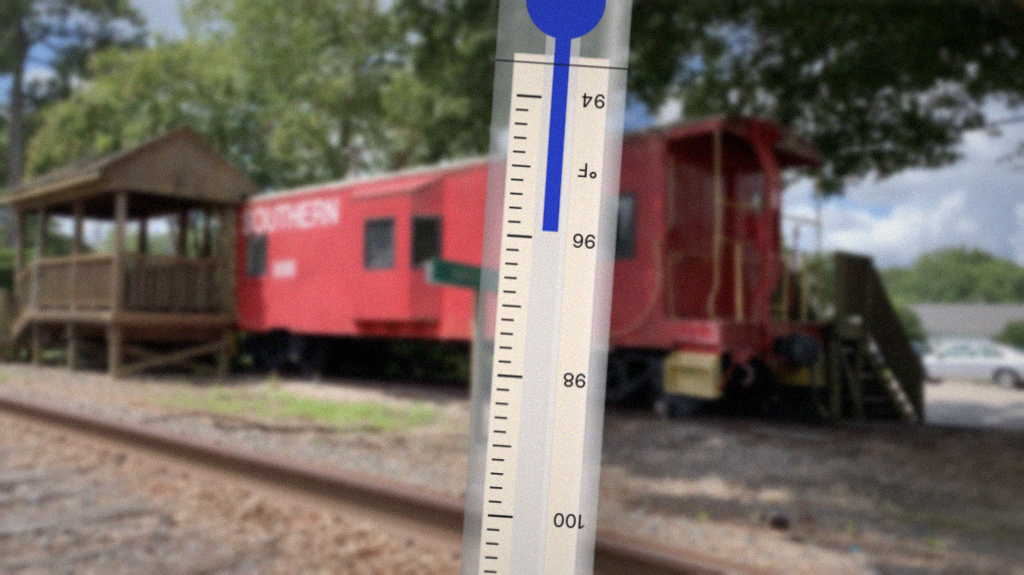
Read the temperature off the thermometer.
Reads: 95.9 °F
